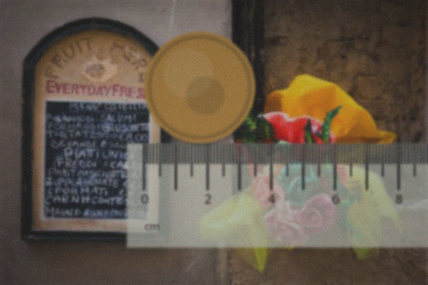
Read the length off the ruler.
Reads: 3.5 cm
